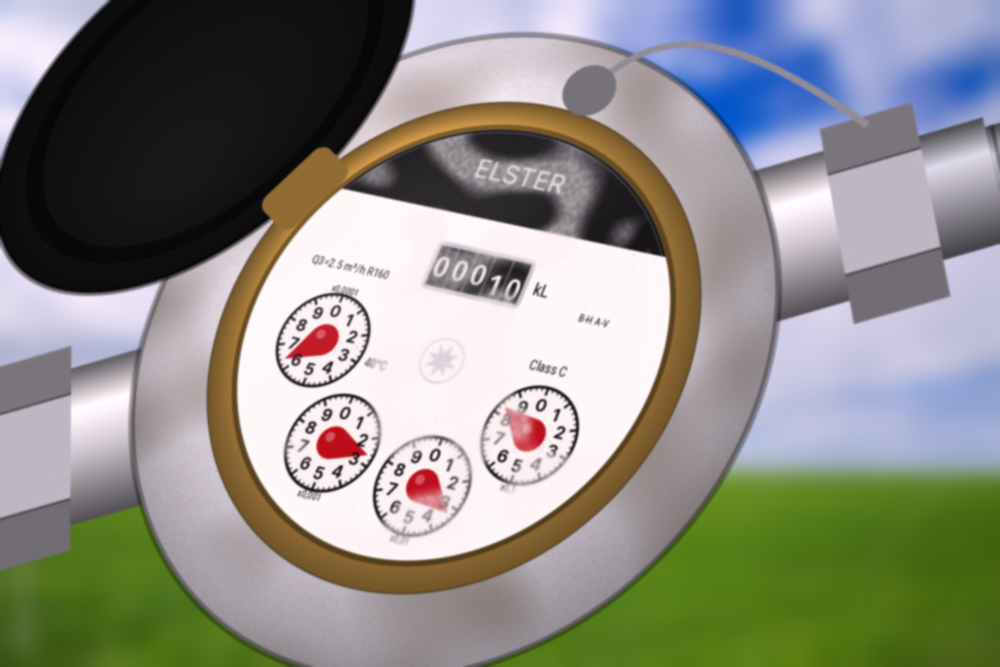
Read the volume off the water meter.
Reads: 9.8326 kL
